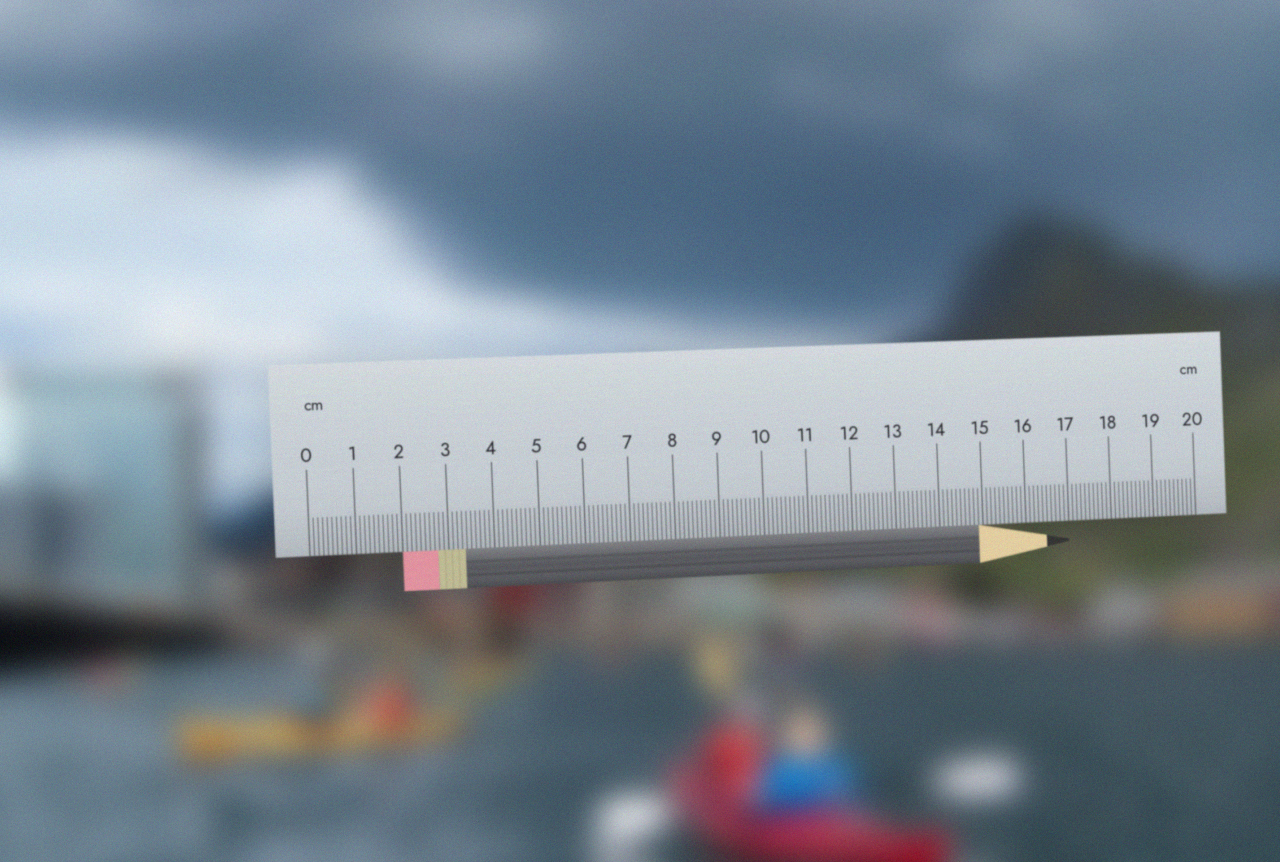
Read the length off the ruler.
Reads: 15 cm
